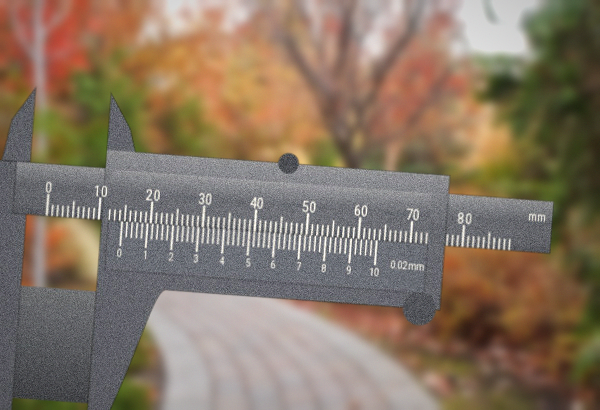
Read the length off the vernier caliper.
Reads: 14.5 mm
